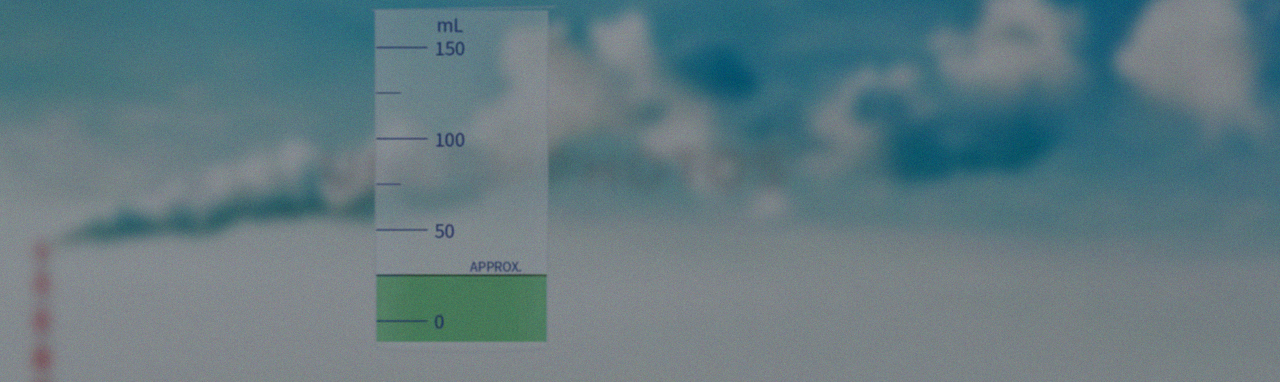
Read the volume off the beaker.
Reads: 25 mL
